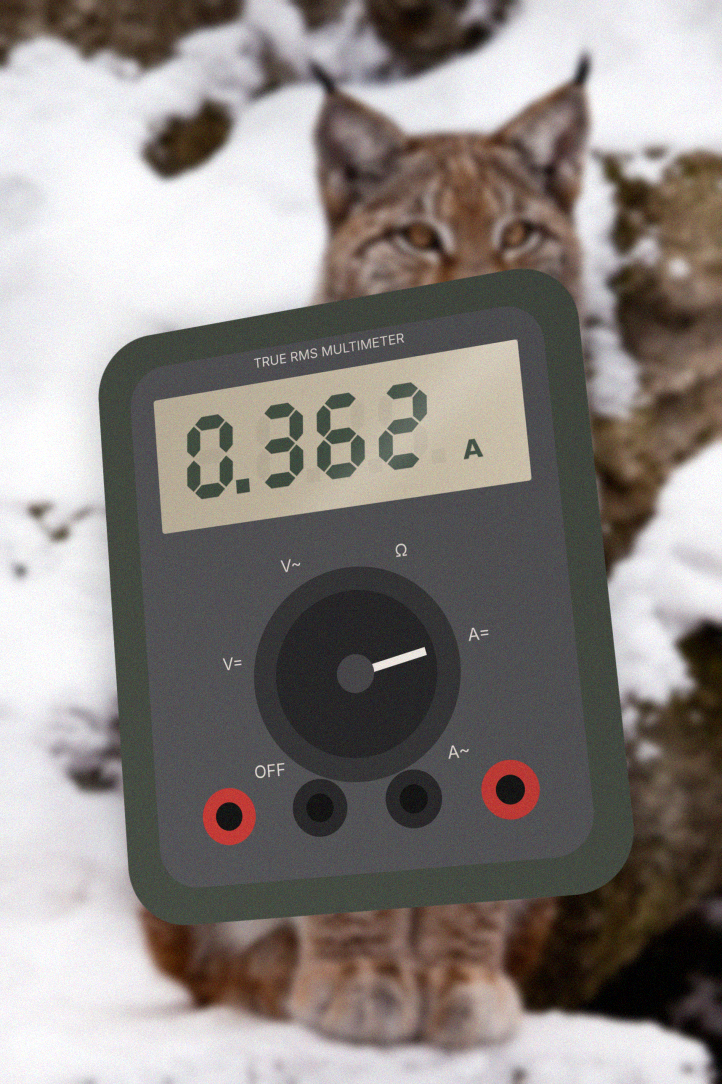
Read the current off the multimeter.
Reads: 0.362 A
